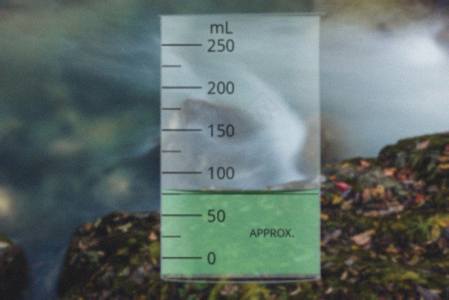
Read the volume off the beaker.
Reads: 75 mL
